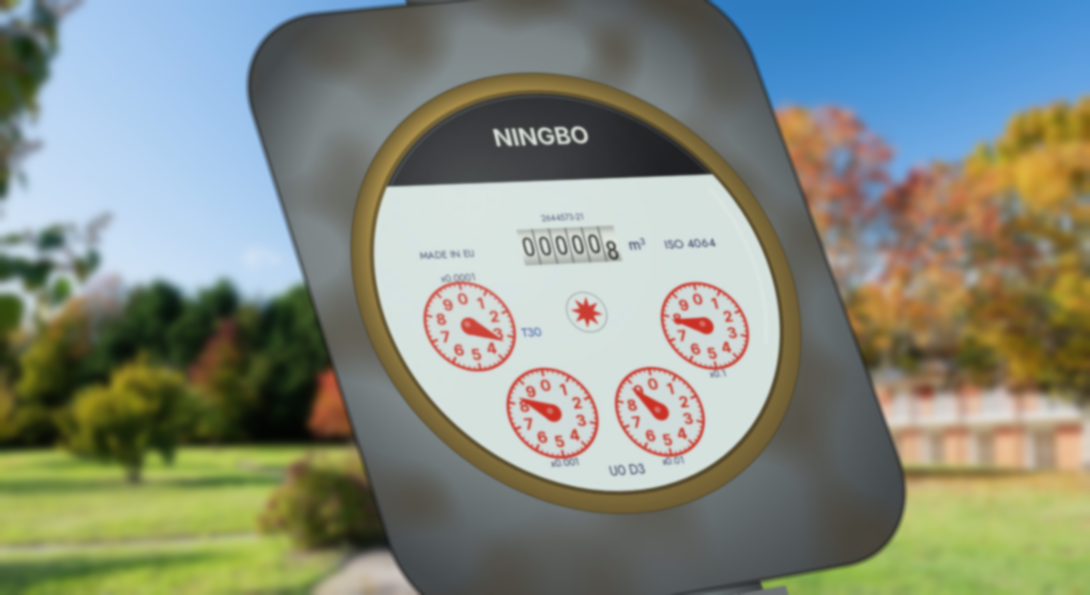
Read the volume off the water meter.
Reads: 7.7883 m³
